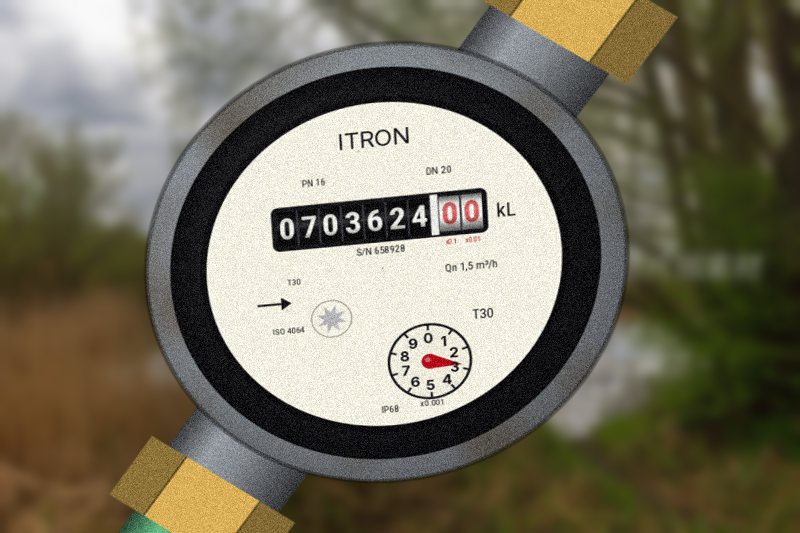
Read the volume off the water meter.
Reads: 703624.002 kL
